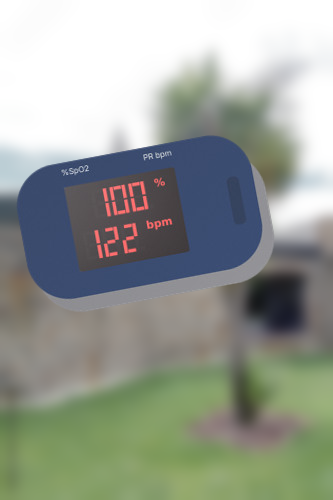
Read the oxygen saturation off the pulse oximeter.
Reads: 100 %
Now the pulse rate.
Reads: 122 bpm
